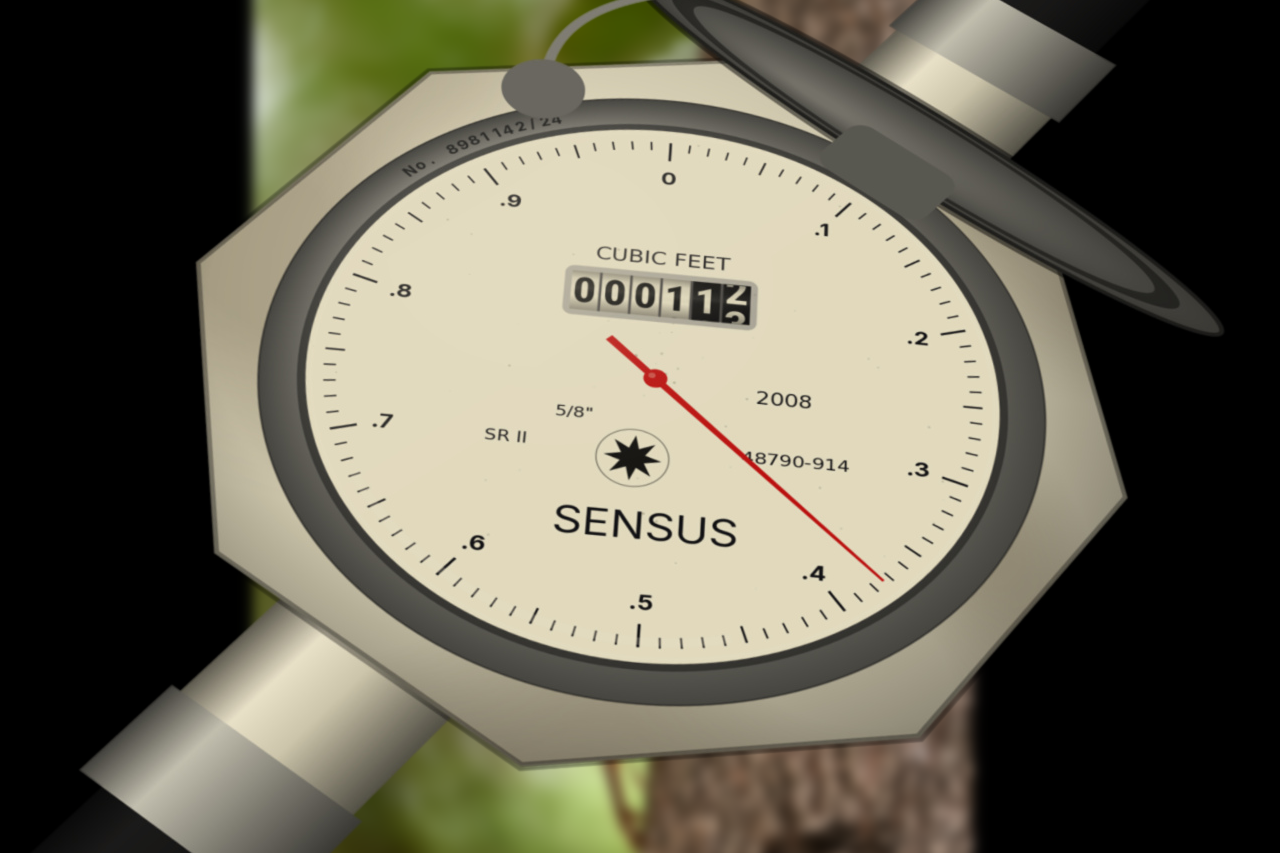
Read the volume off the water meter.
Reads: 112.37 ft³
